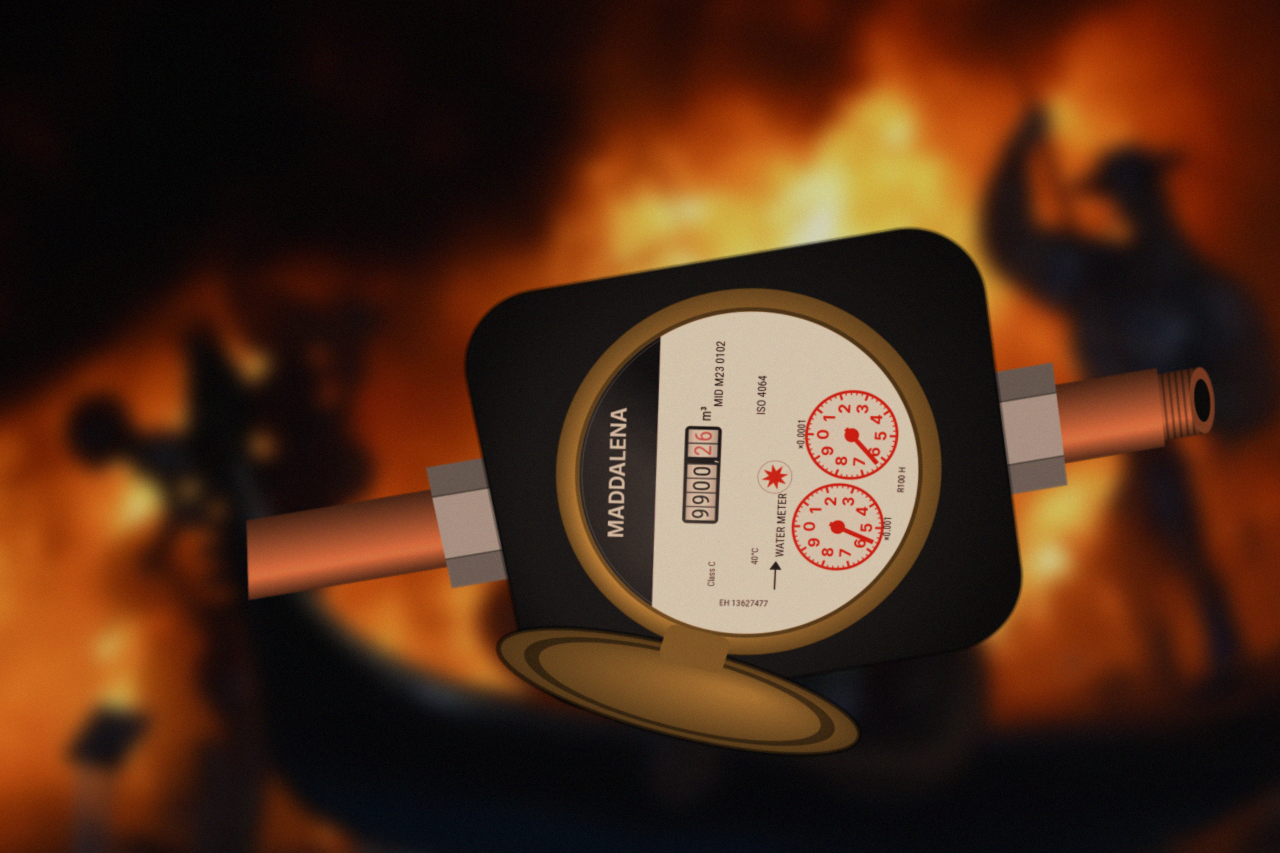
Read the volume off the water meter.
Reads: 9900.2656 m³
